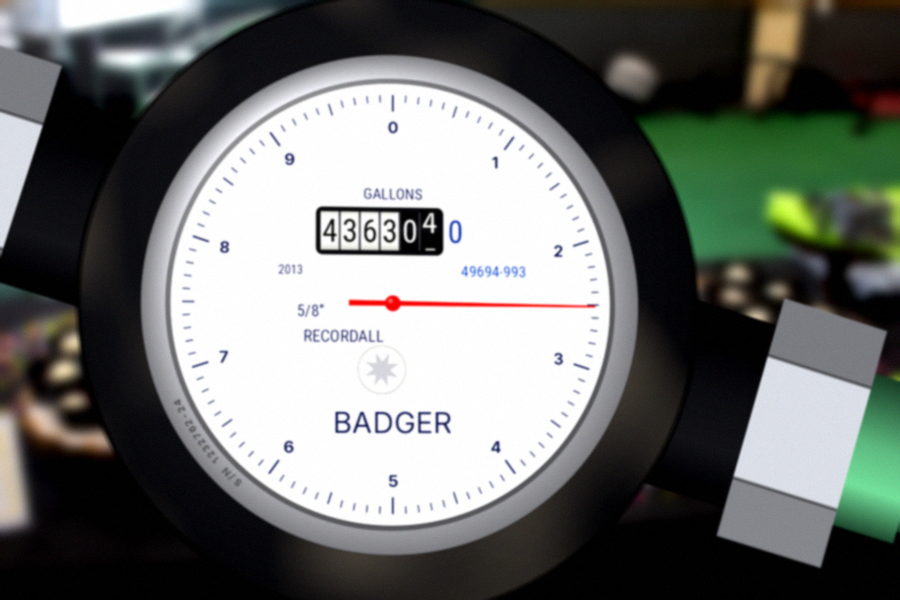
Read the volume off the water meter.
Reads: 4363042.5 gal
